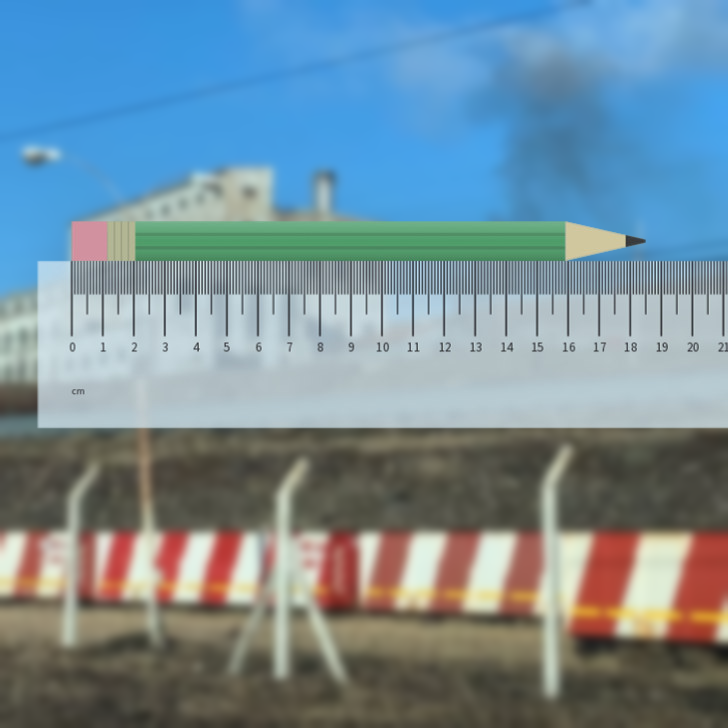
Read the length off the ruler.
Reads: 18.5 cm
